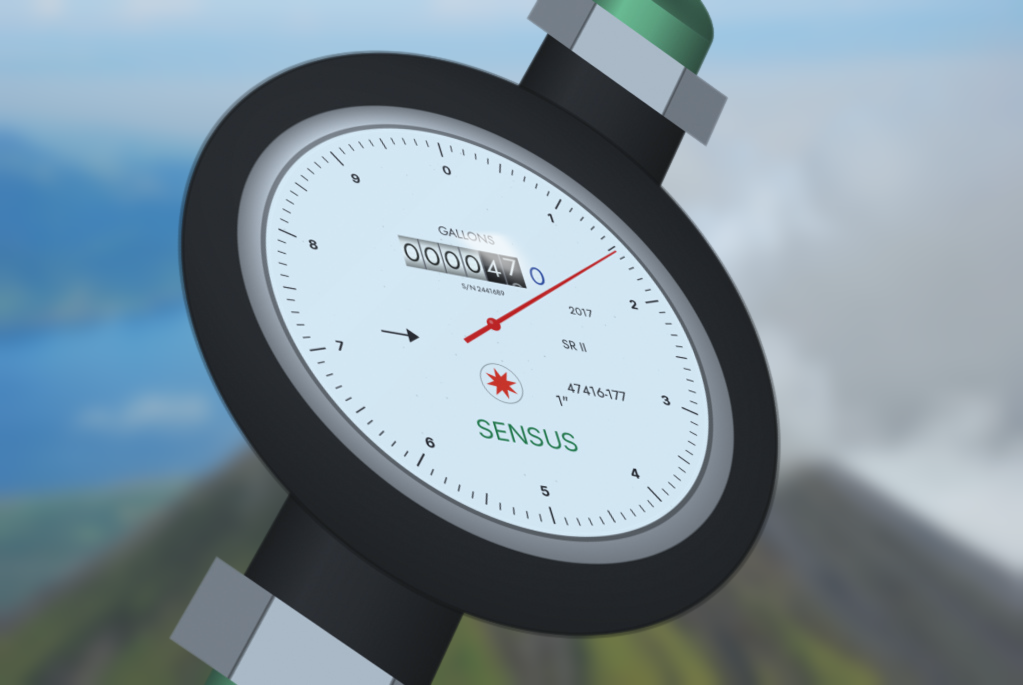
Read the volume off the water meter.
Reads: 471.5 gal
